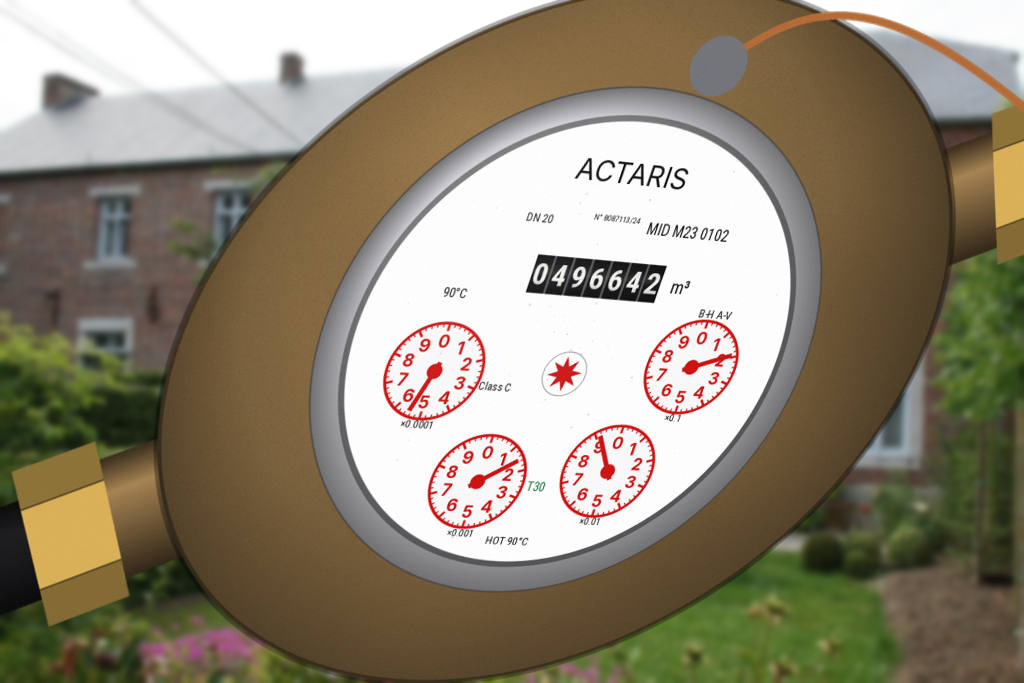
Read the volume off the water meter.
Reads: 496642.1915 m³
